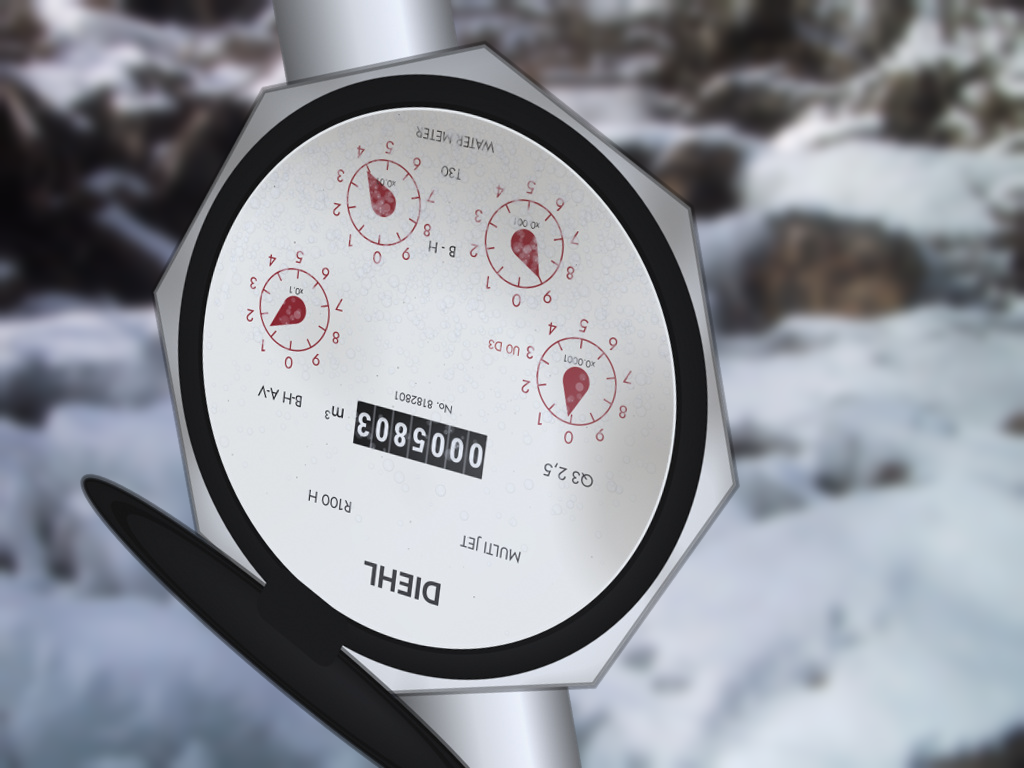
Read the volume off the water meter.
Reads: 5803.1390 m³
